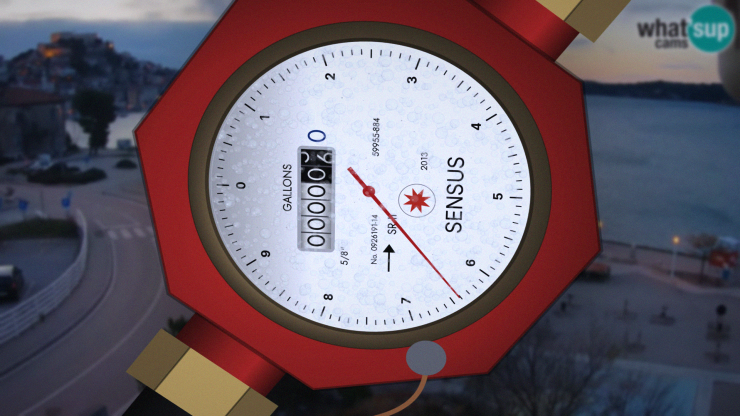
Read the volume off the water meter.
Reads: 56.4 gal
